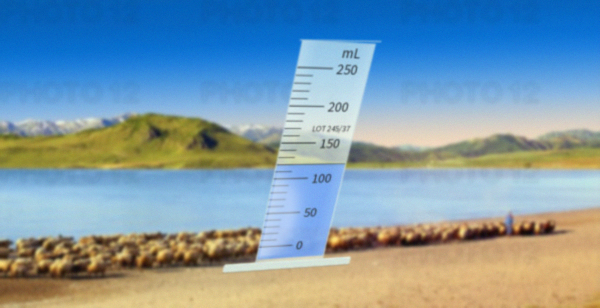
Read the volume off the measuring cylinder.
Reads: 120 mL
